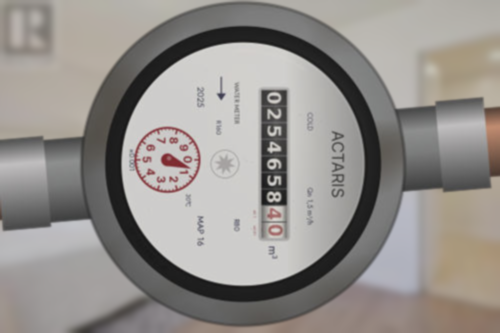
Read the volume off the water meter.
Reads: 254658.400 m³
